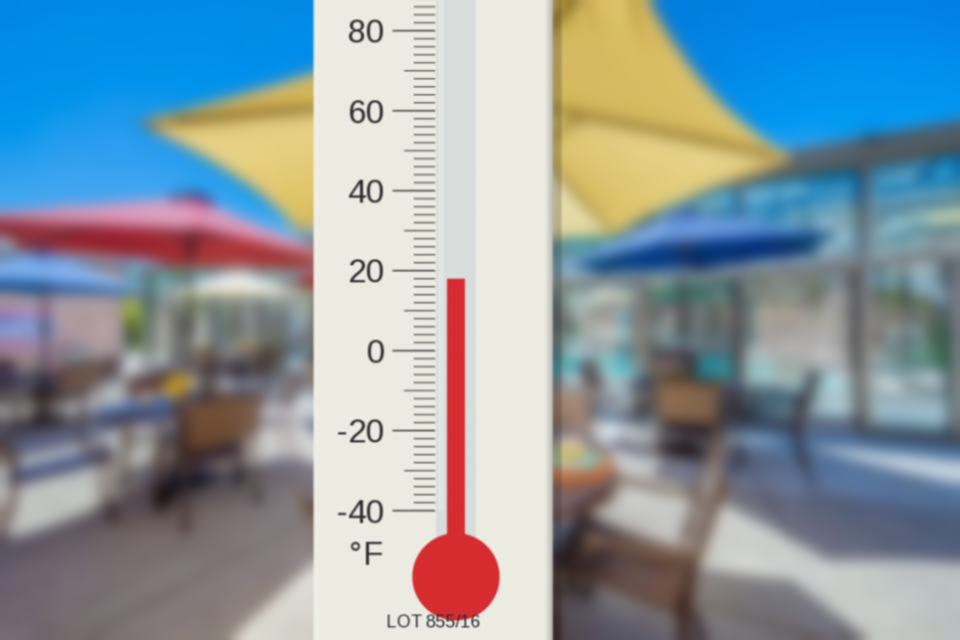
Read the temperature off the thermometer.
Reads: 18 °F
